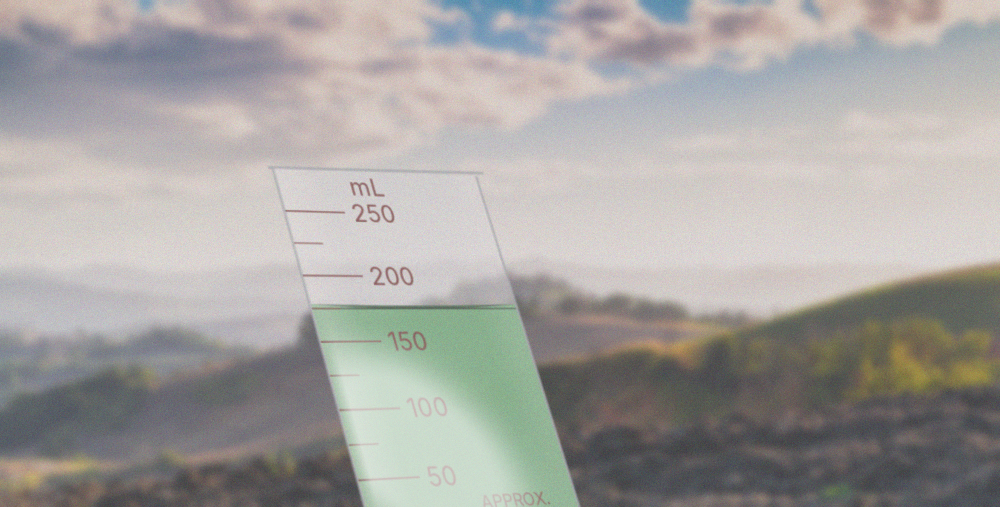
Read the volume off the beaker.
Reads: 175 mL
